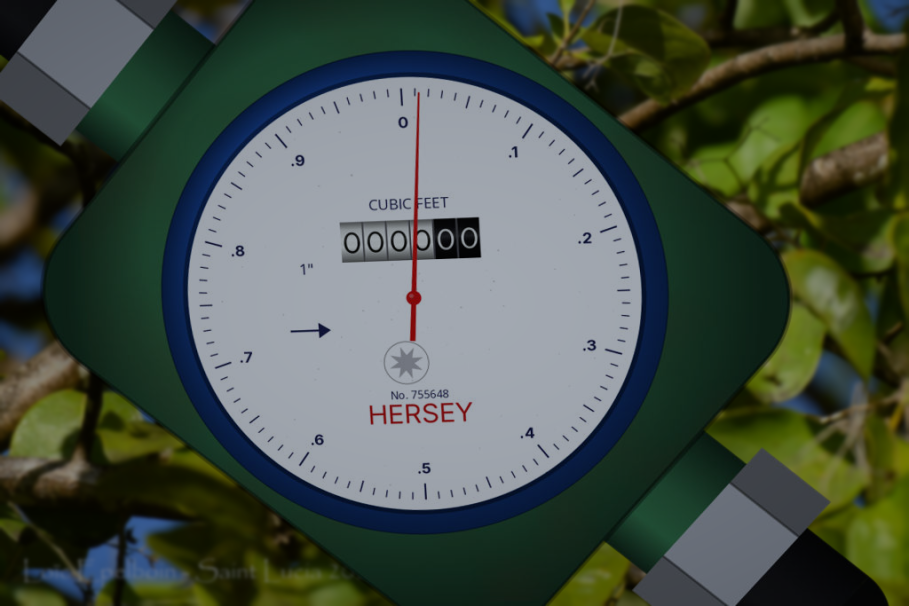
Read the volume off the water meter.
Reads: 0.01 ft³
